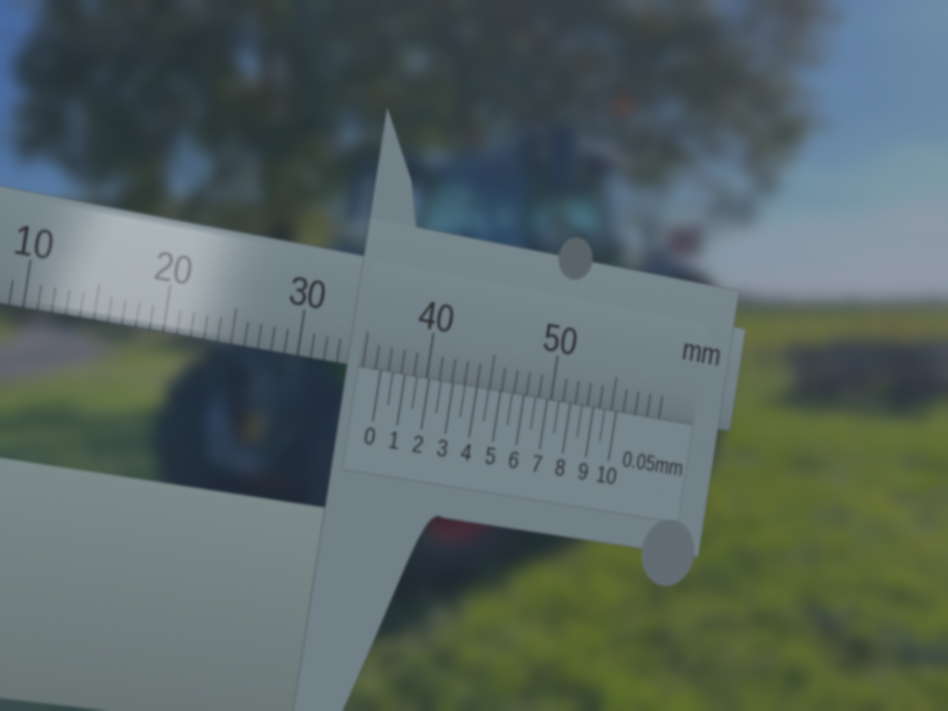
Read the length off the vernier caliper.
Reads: 36.4 mm
